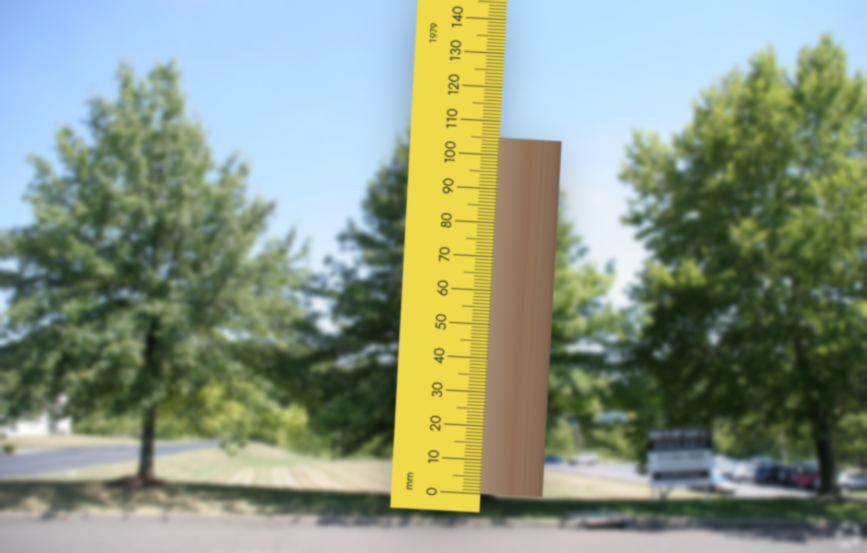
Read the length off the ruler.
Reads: 105 mm
